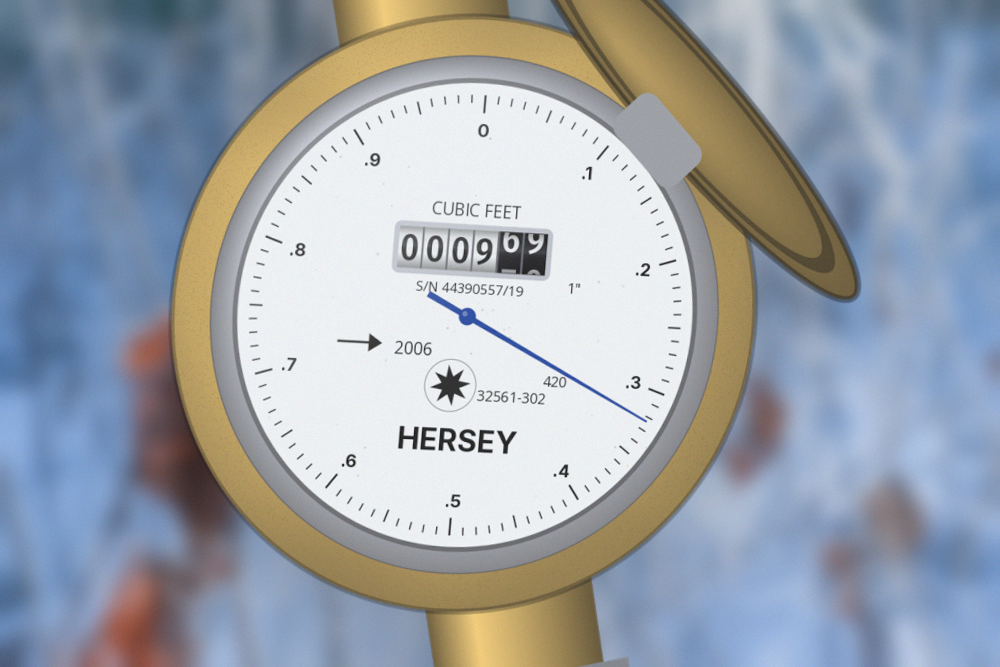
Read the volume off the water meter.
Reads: 969.32 ft³
